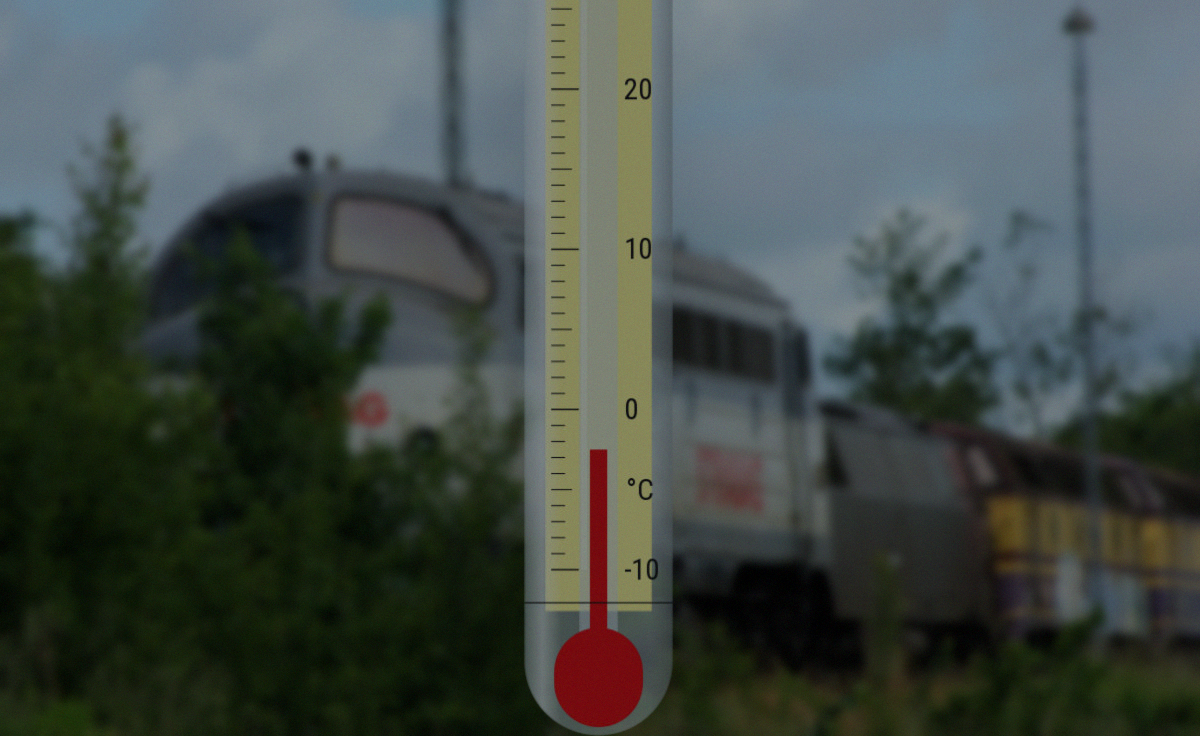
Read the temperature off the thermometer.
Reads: -2.5 °C
